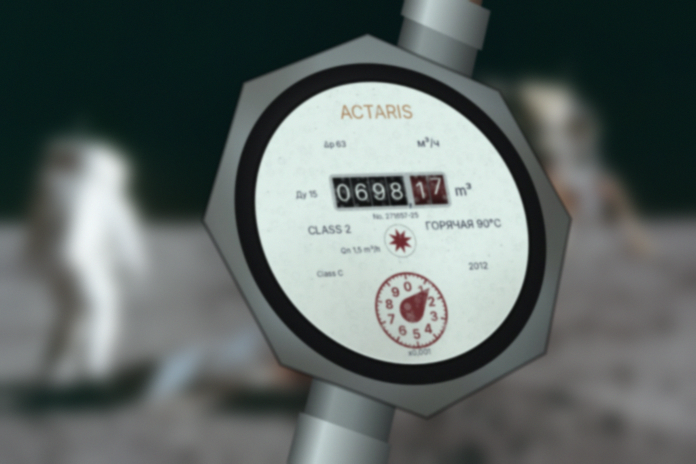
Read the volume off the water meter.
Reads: 698.171 m³
